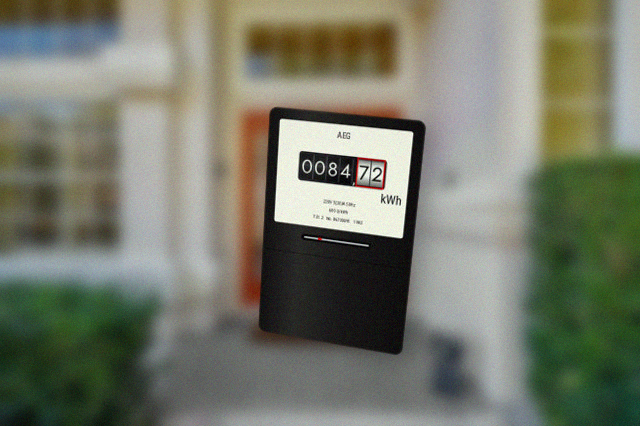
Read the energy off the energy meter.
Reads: 84.72 kWh
